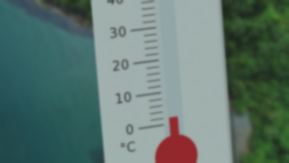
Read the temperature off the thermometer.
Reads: 2 °C
